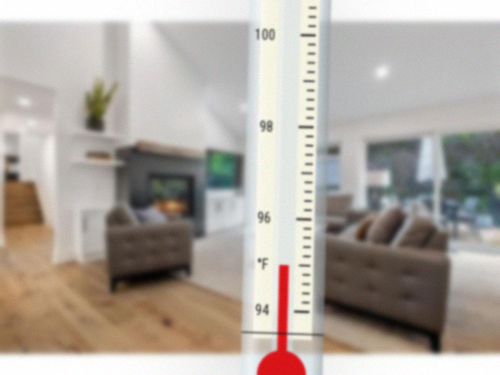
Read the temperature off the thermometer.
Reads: 95 °F
